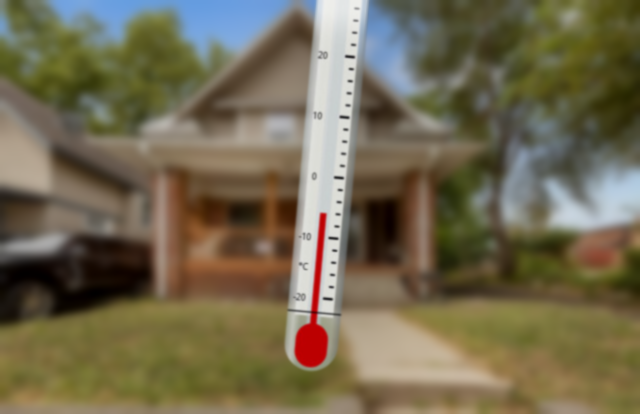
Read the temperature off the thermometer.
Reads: -6 °C
